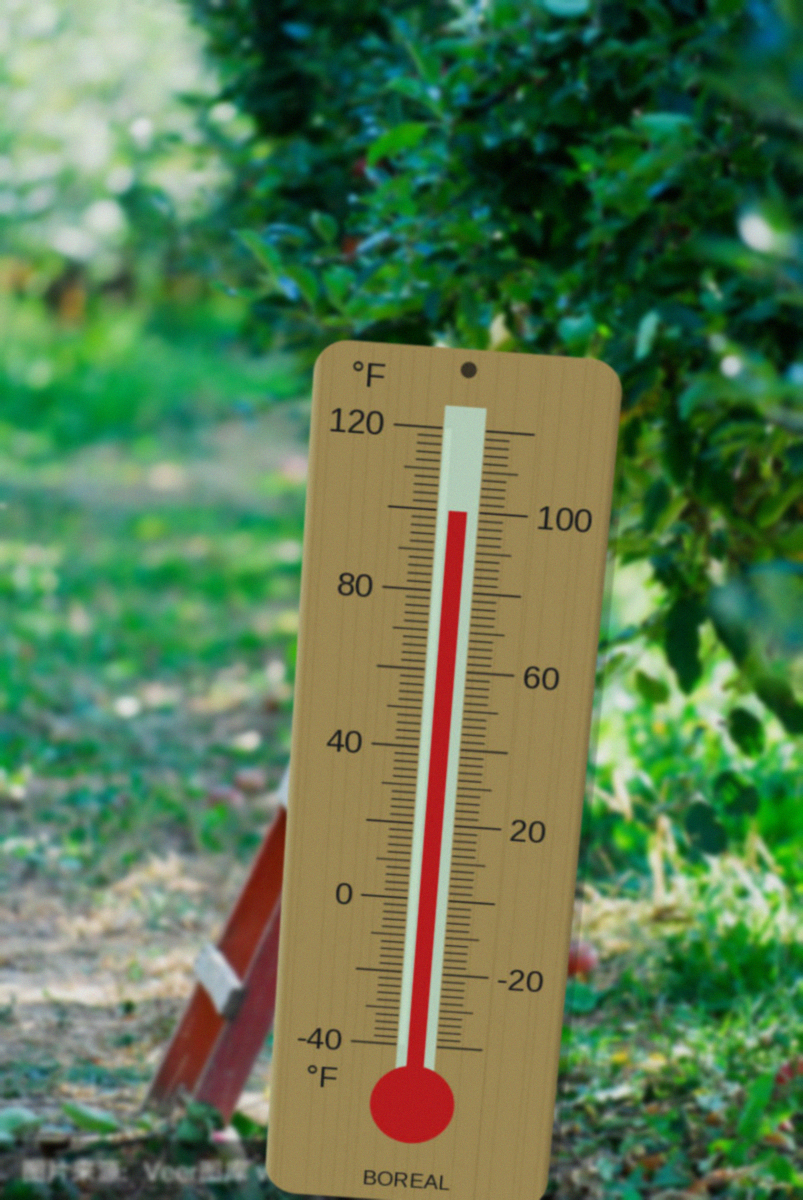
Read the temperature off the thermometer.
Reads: 100 °F
